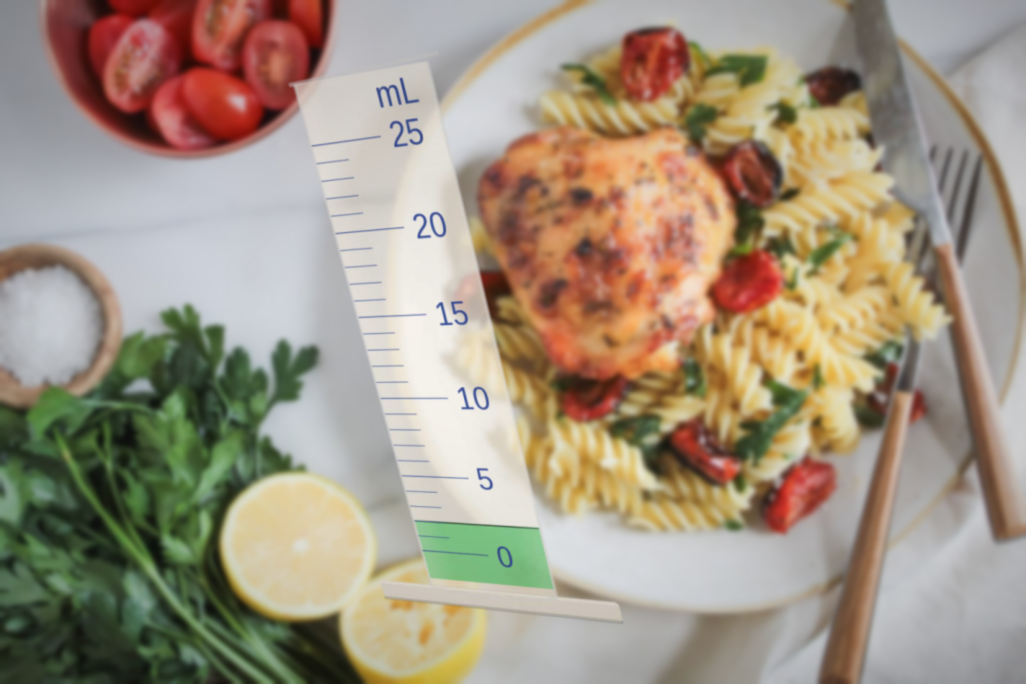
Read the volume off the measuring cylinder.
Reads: 2 mL
